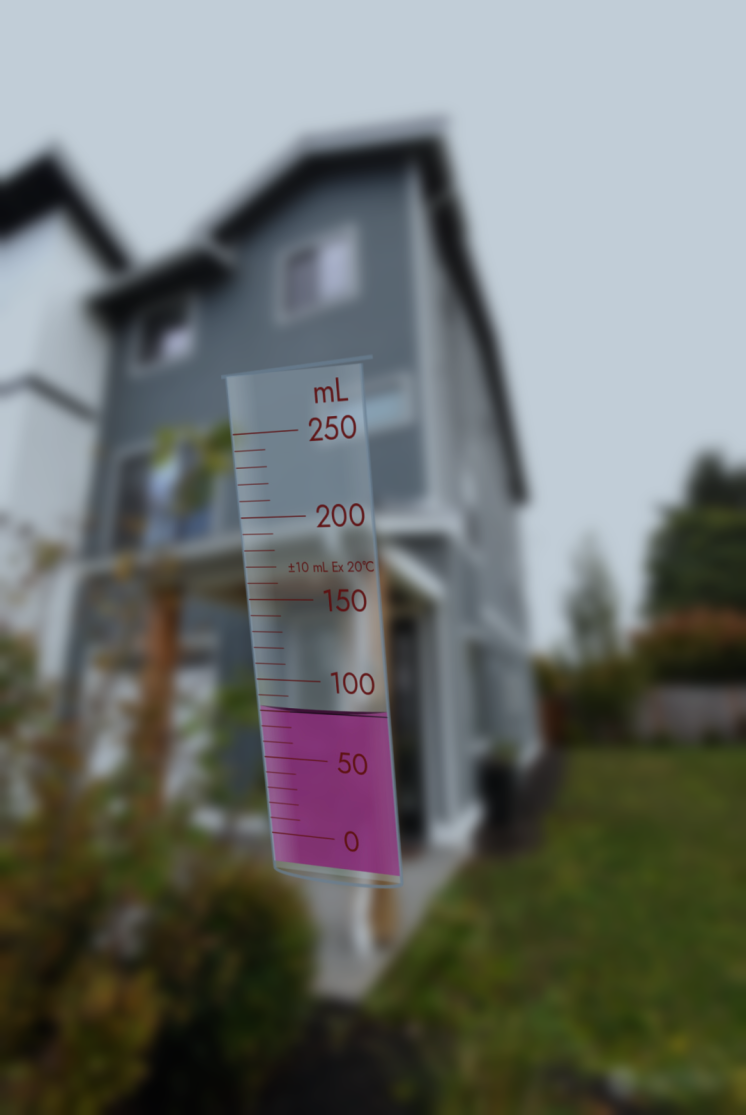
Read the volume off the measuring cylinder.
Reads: 80 mL
